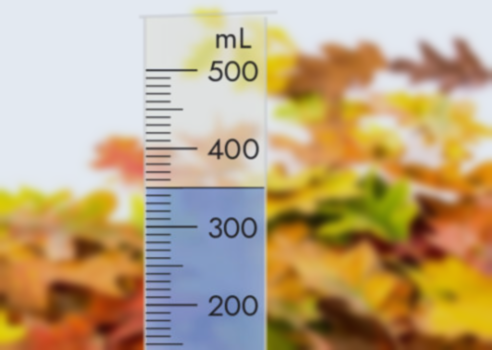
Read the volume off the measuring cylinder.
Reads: 350 mL
